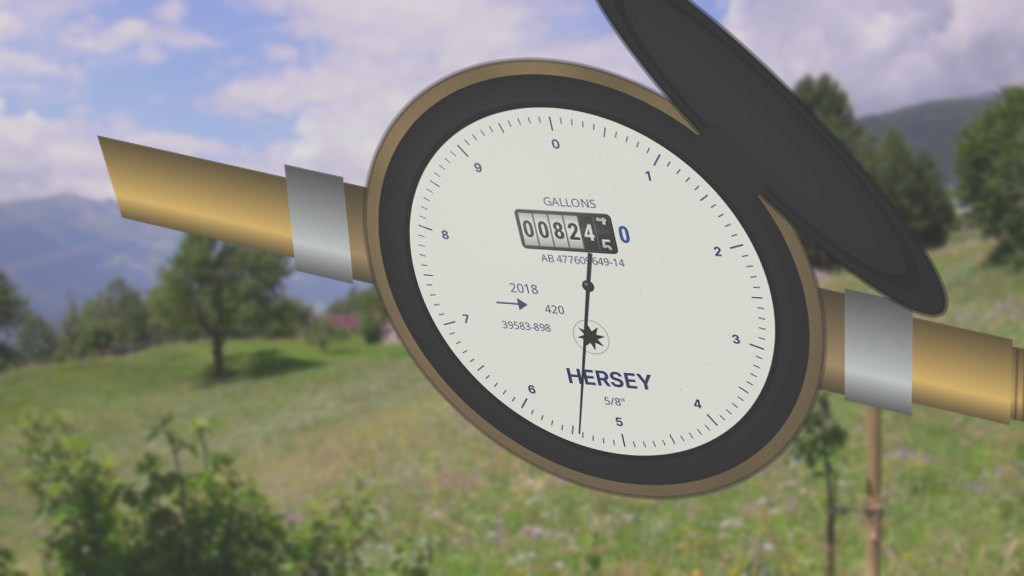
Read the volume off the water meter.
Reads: 82445.4 gal
